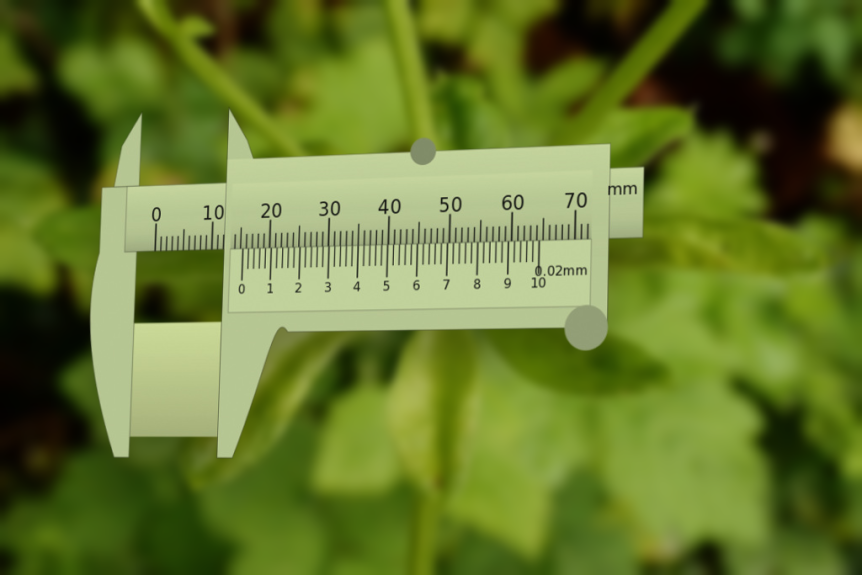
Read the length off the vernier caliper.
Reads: 15.4 mm
